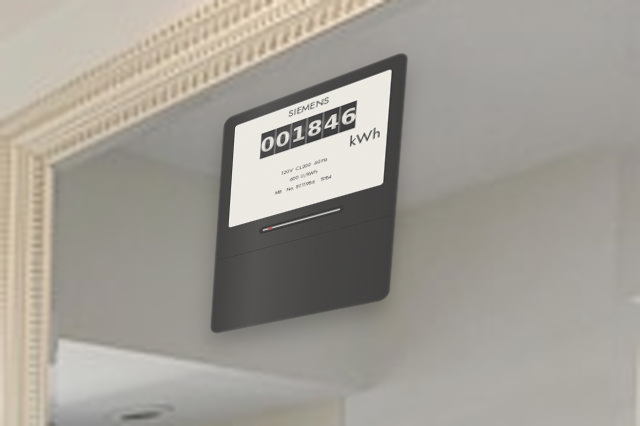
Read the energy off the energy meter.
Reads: 1846 kWh
